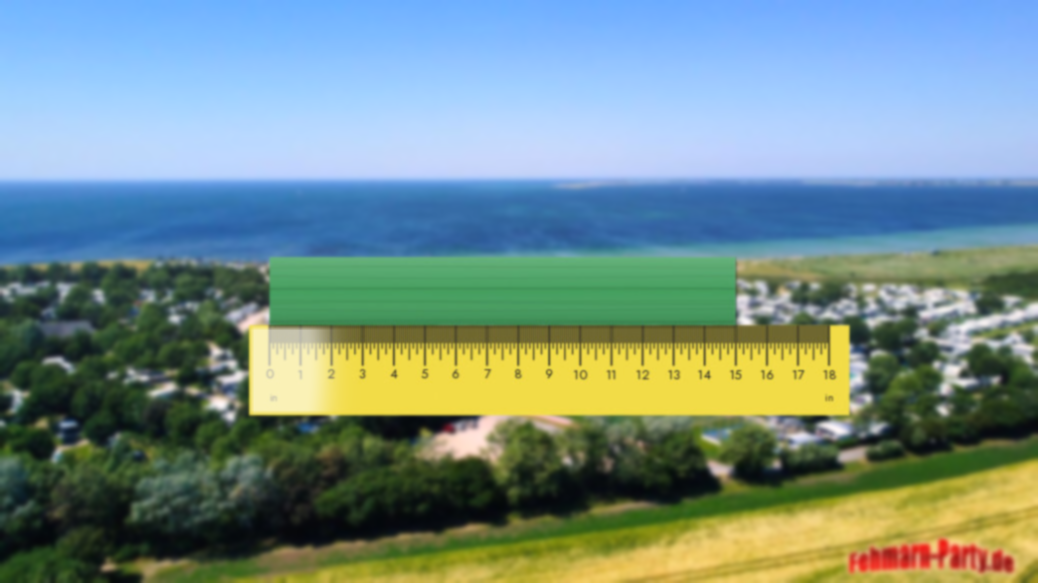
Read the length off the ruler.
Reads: 15 in
